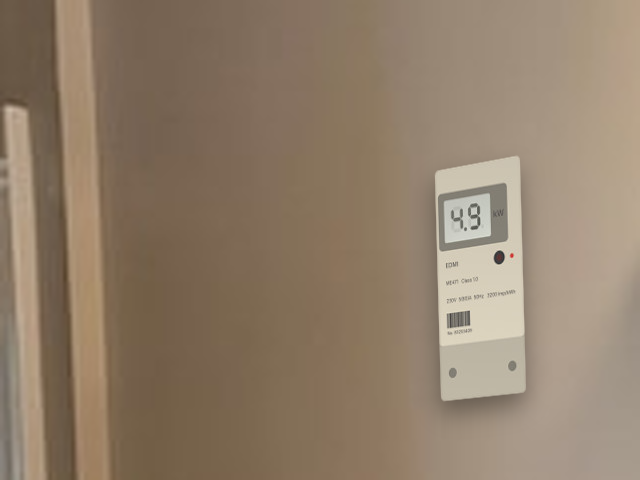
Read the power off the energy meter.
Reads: 4.9 kW
